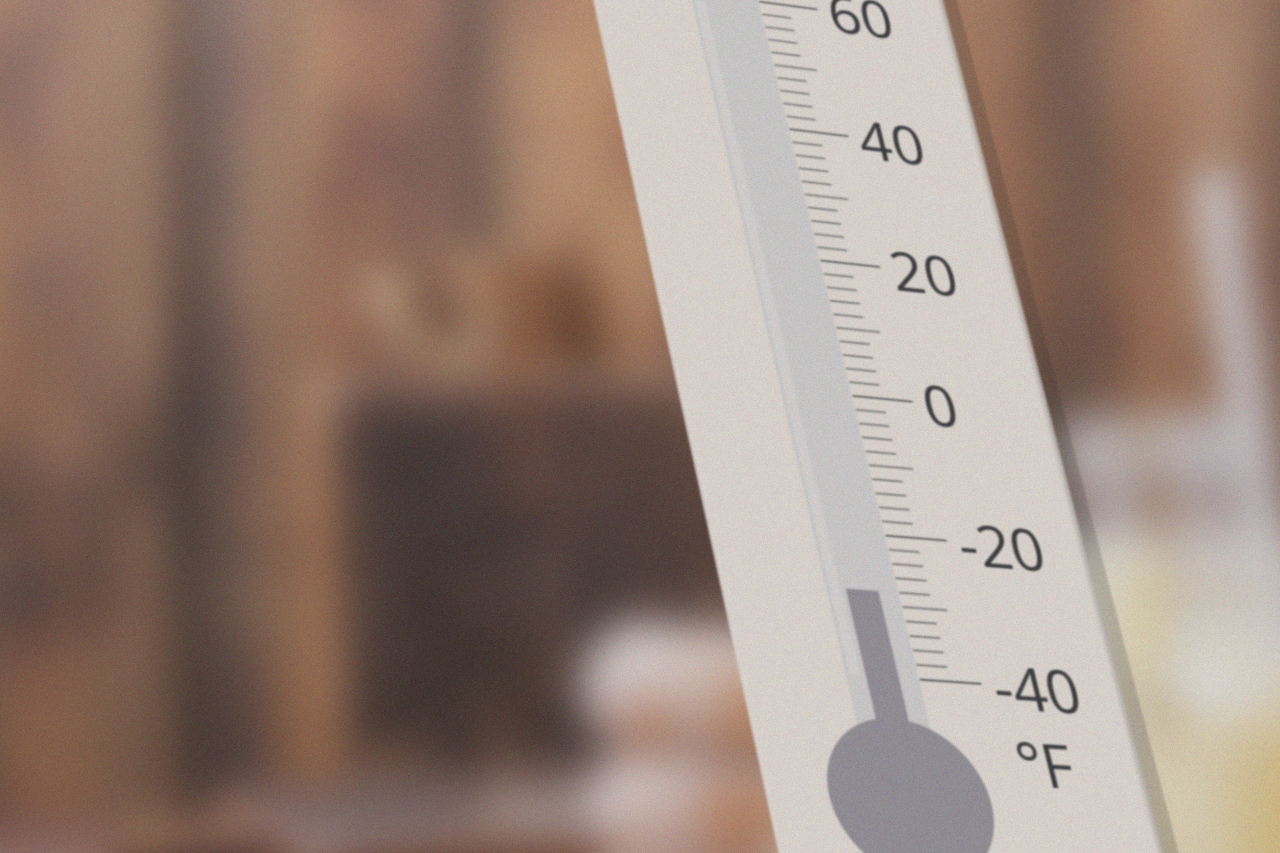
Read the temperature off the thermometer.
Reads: -28 °F
